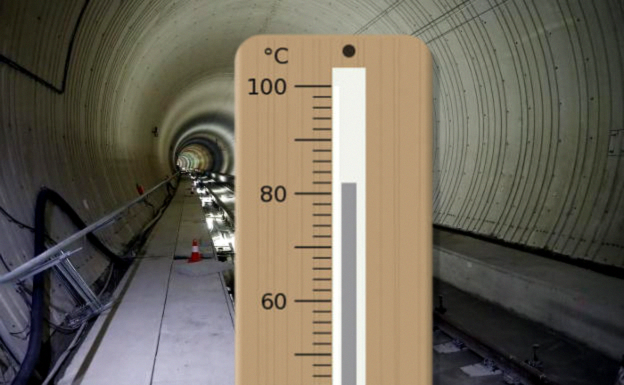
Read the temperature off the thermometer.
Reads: 82 °C
